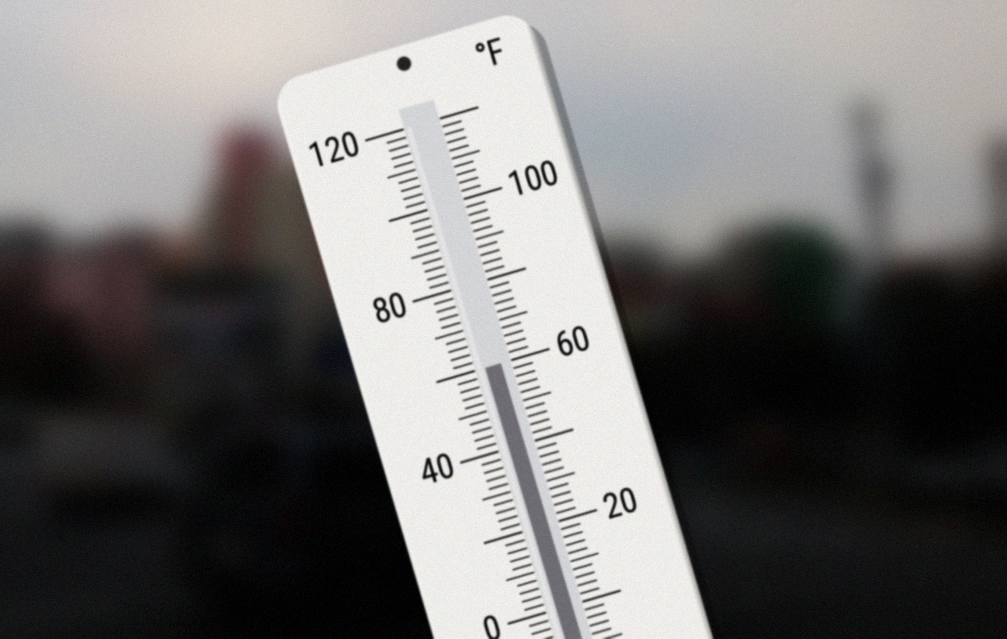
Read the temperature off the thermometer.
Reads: 60 °F
